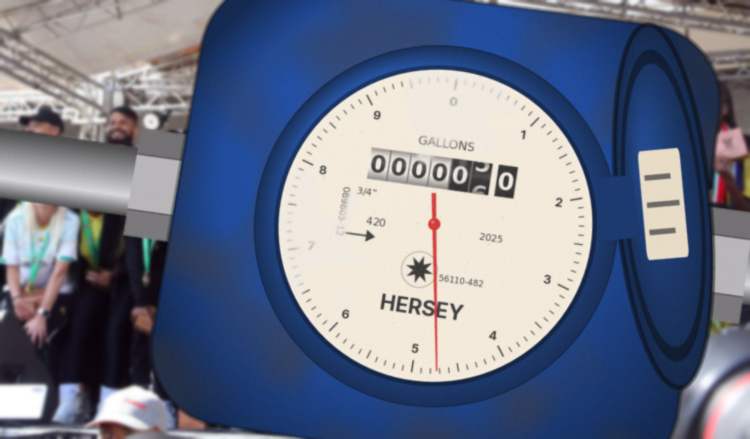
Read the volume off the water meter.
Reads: 54.7 gal
